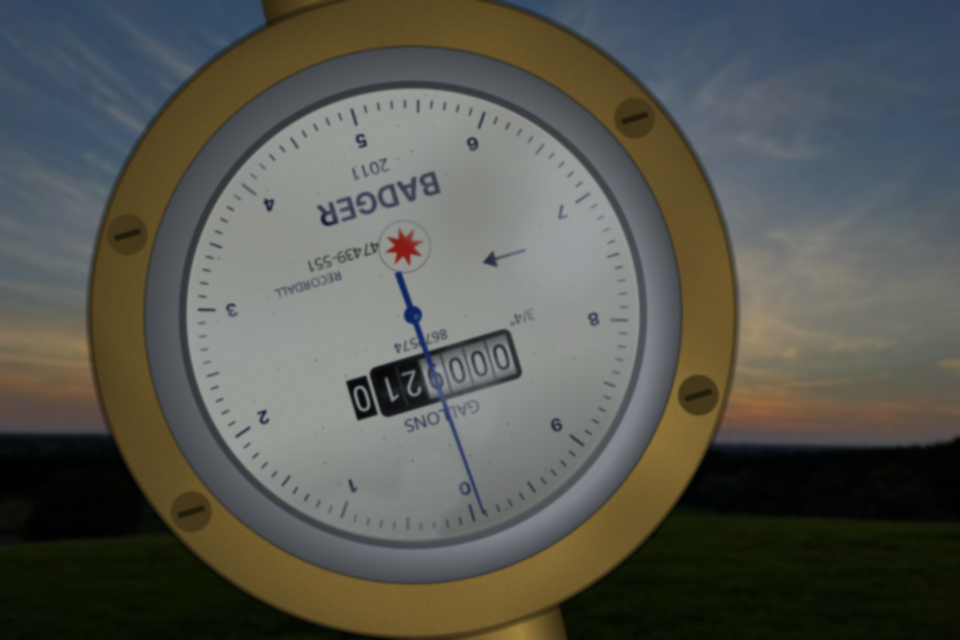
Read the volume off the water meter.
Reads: 9209.9 gal
